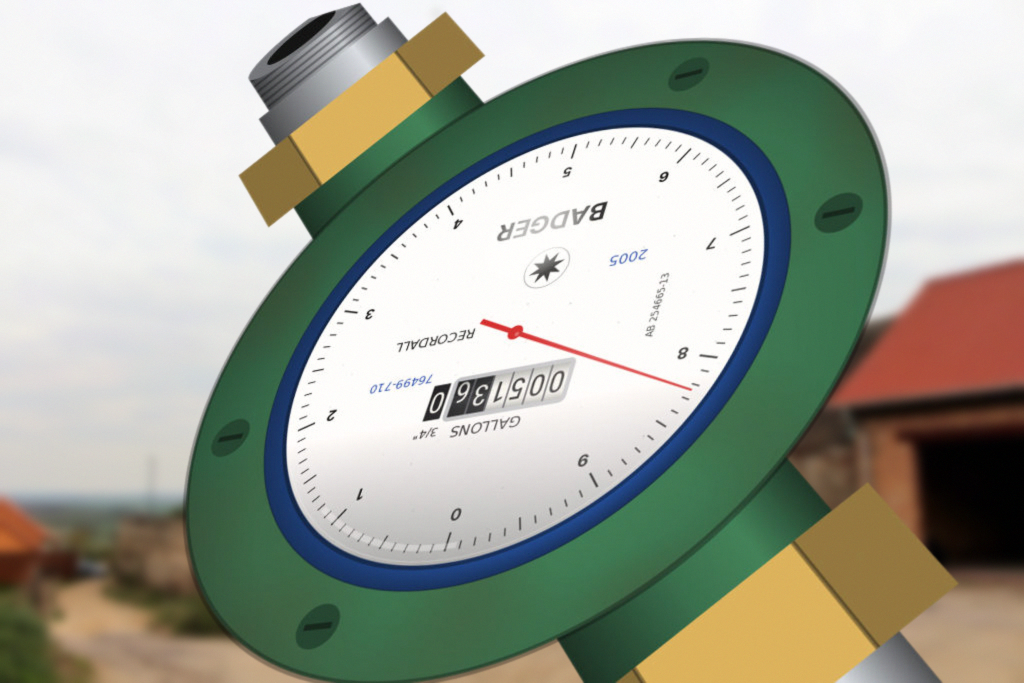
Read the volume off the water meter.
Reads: 51358.2 gal
